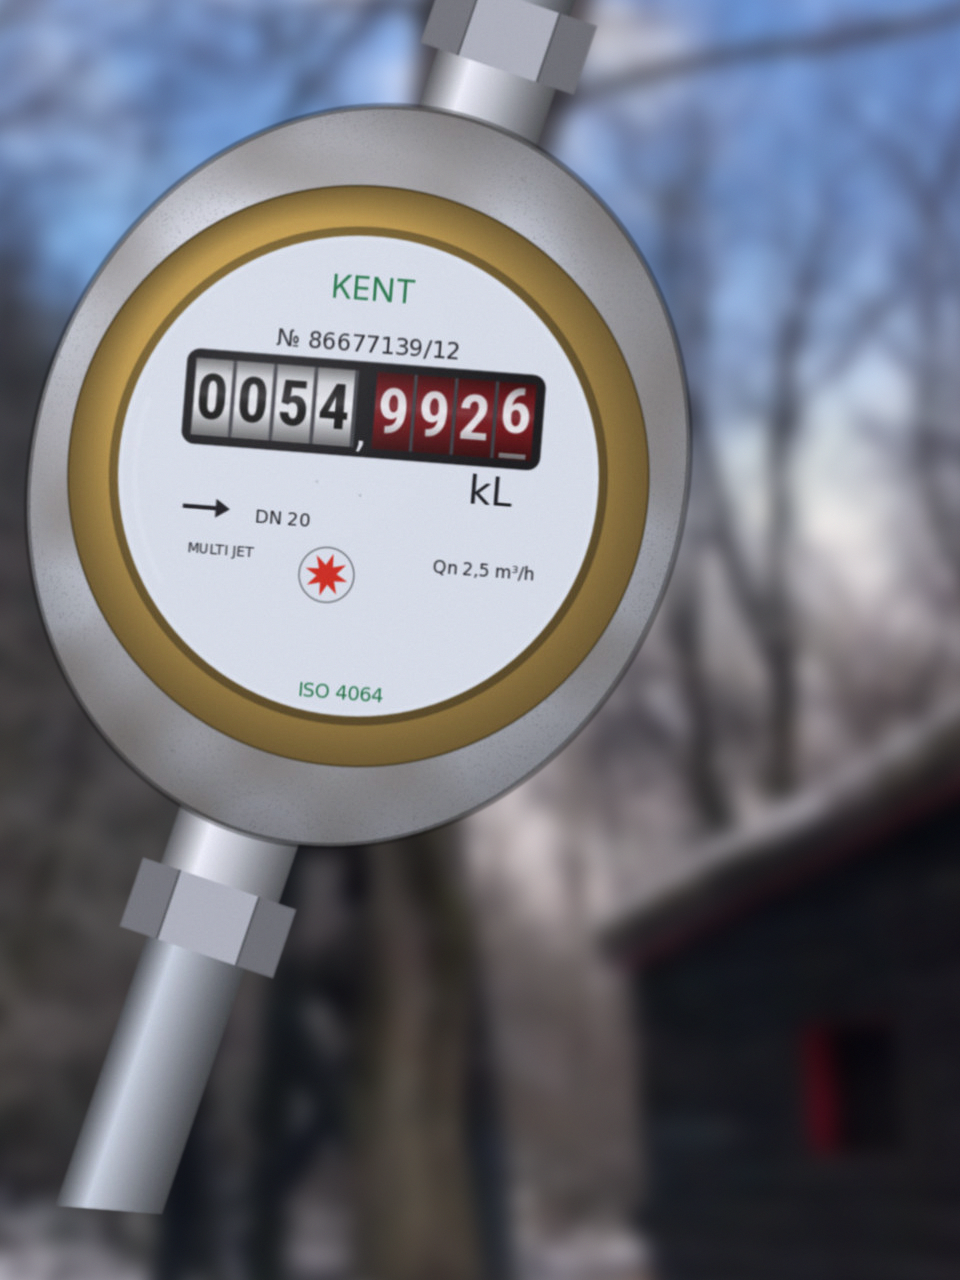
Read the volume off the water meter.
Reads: 54.9926 kL
